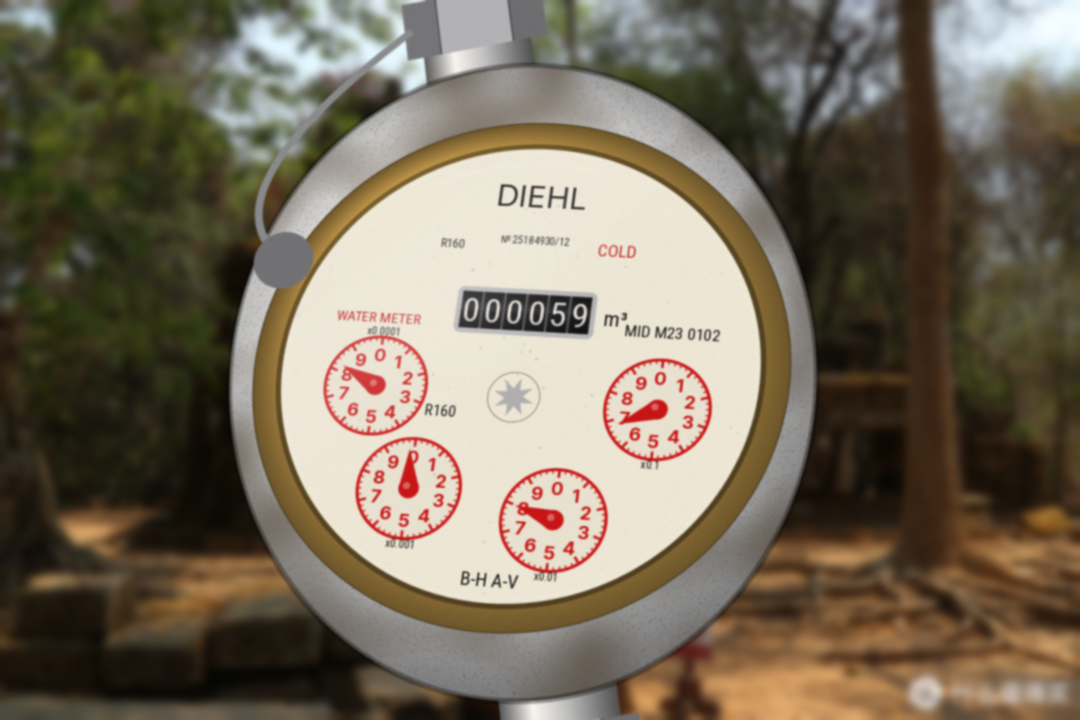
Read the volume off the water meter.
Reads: 59.6798 m³
